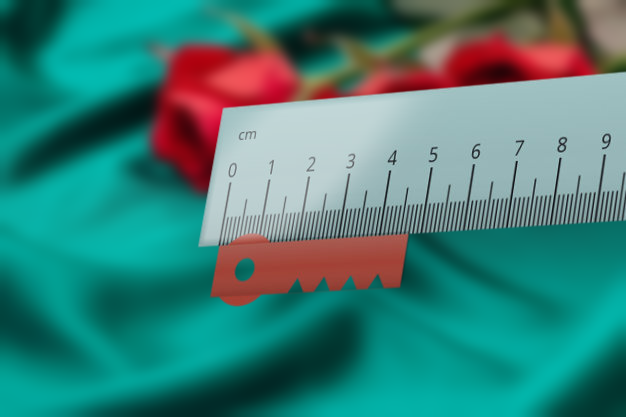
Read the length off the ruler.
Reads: 4.7 cm
